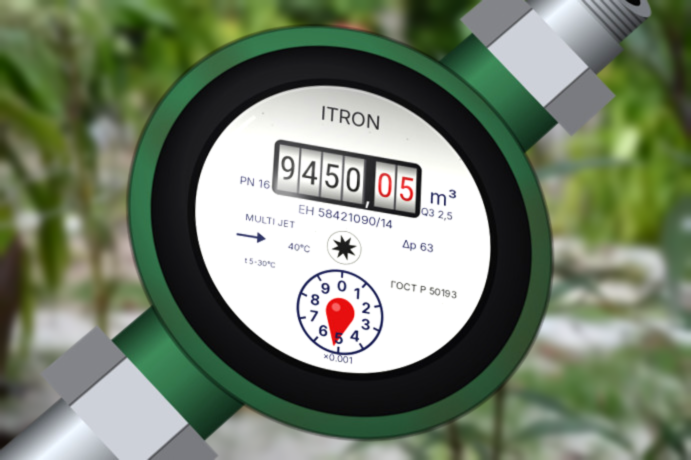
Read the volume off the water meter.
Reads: 9450.055 m³
